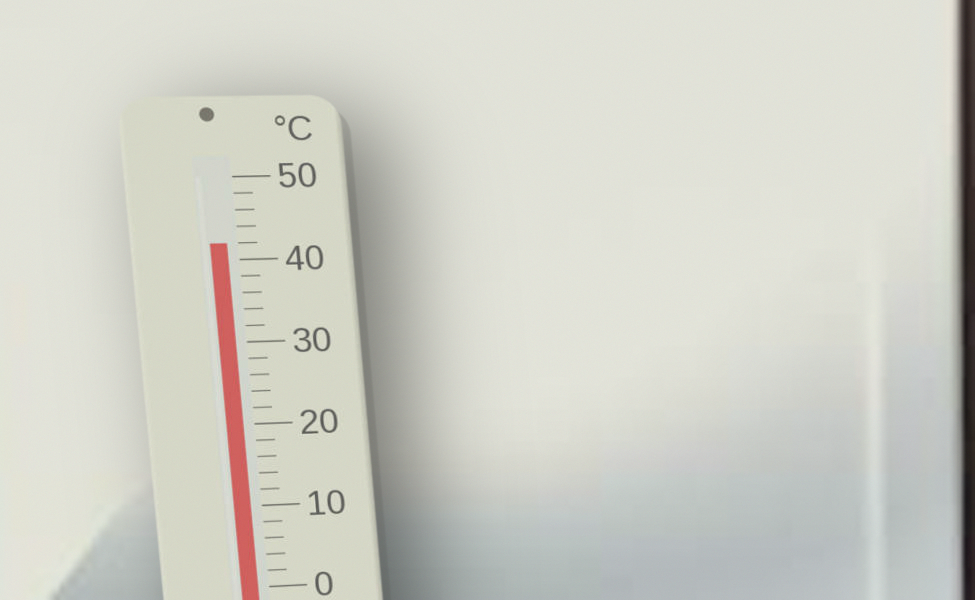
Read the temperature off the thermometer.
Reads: 42 °C
